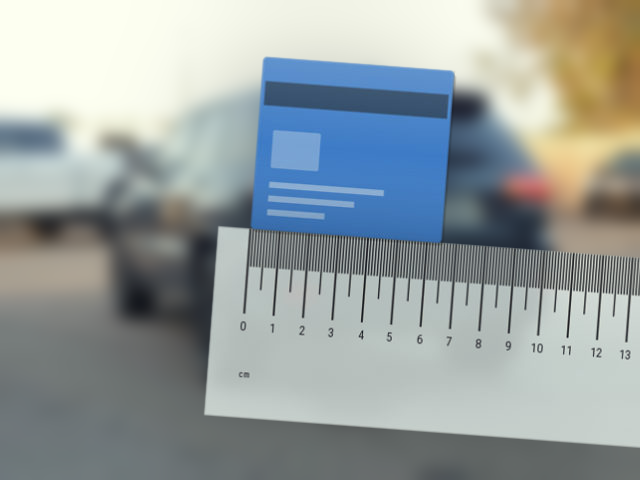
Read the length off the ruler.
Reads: 6.5 cm
